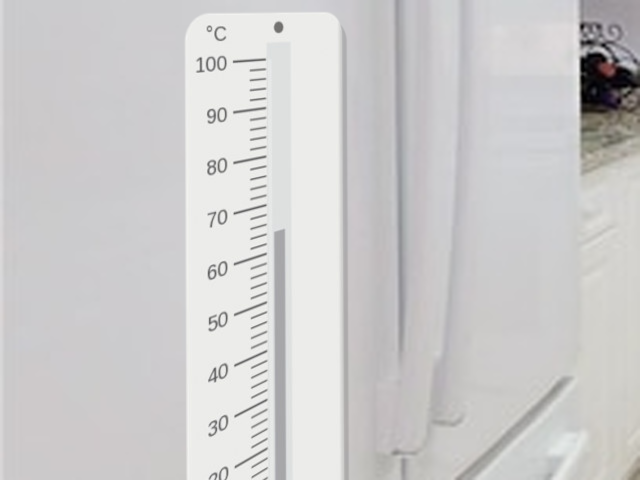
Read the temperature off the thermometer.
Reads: 64 °C
